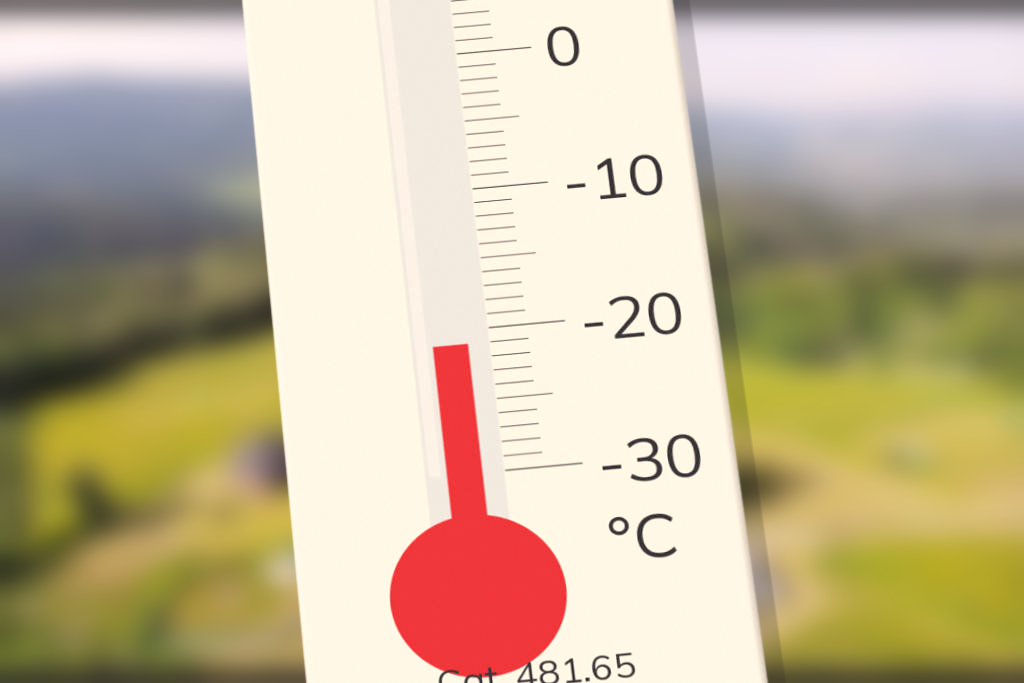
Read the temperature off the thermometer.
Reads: -21 °C
